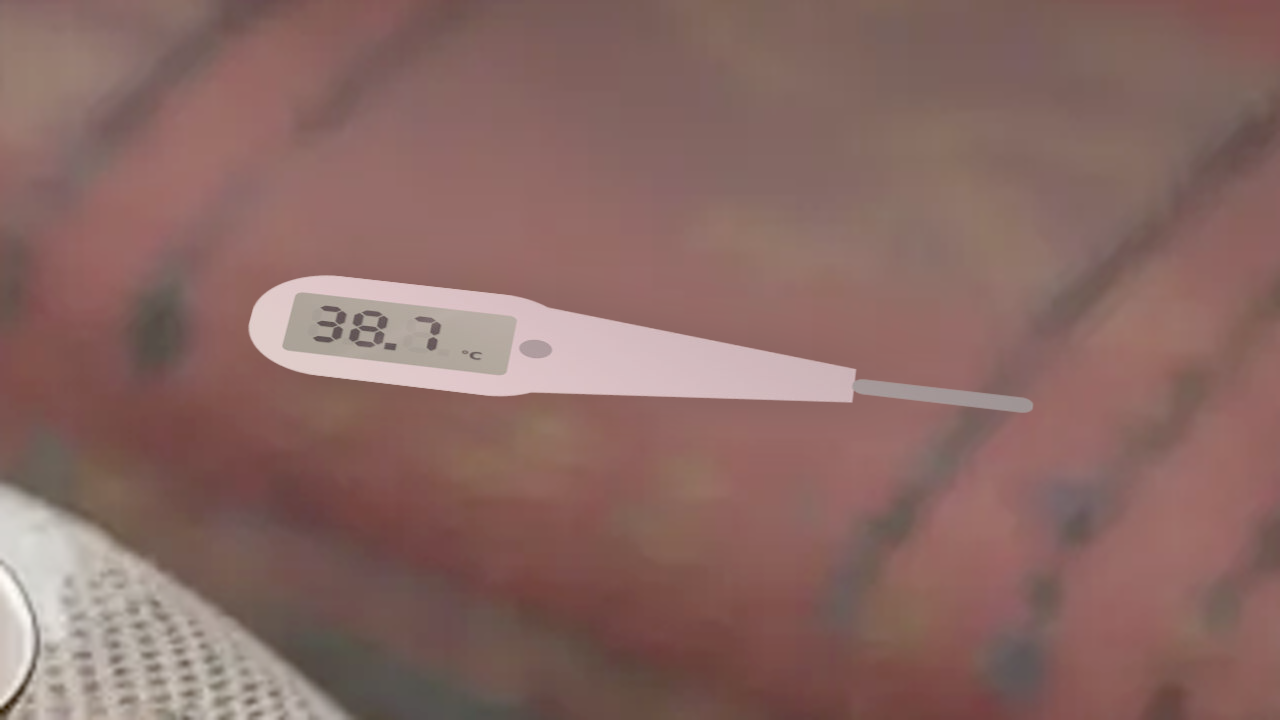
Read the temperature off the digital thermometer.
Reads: 38.7 °C
